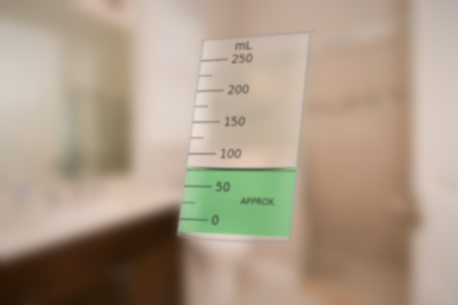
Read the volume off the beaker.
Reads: 75 mL
